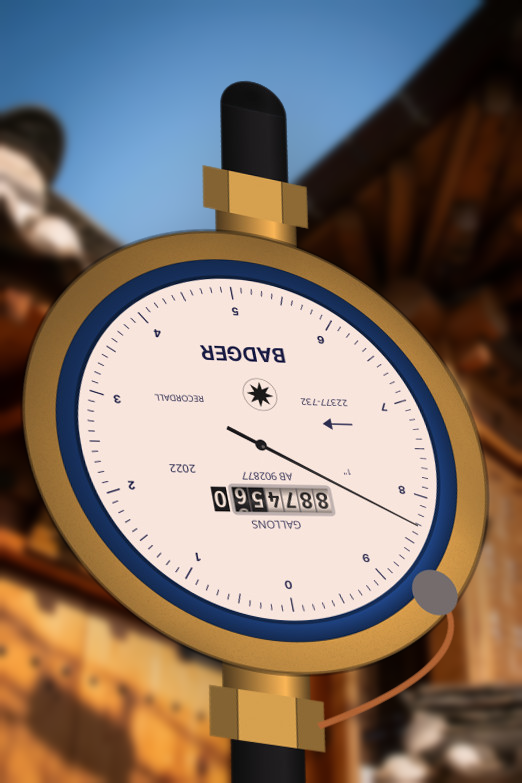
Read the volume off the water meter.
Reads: 8874558.3 gal
